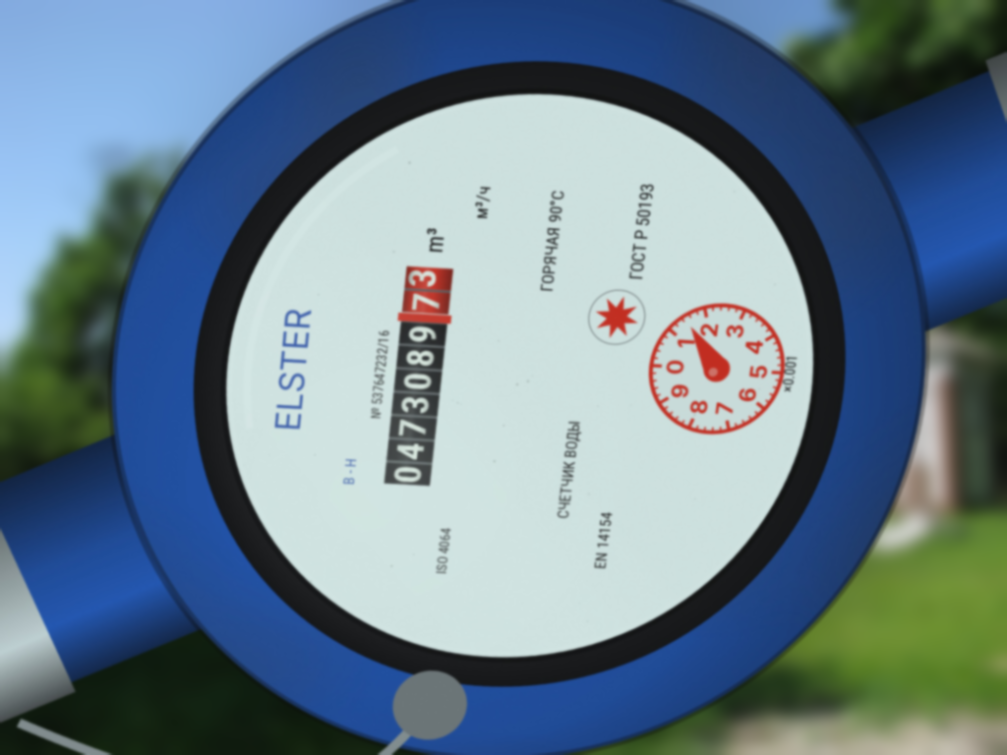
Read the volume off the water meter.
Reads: 473089.731 m³
